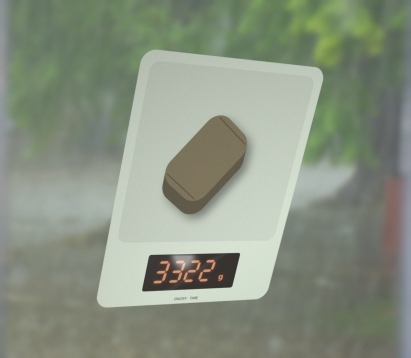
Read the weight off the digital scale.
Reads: 3322 g
